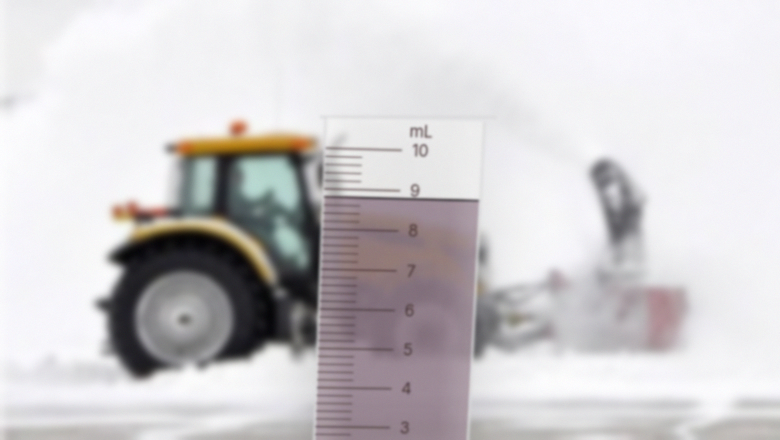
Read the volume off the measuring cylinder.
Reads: 8.8 mL
